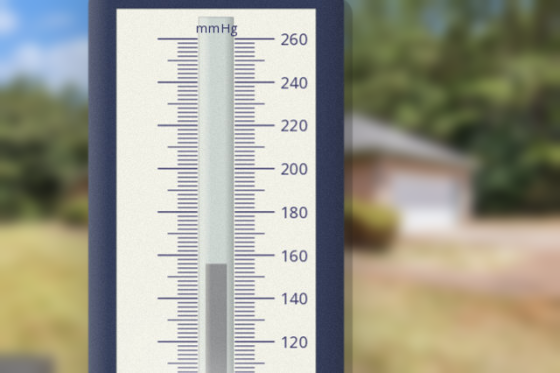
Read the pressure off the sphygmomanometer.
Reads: 156 mmHg
